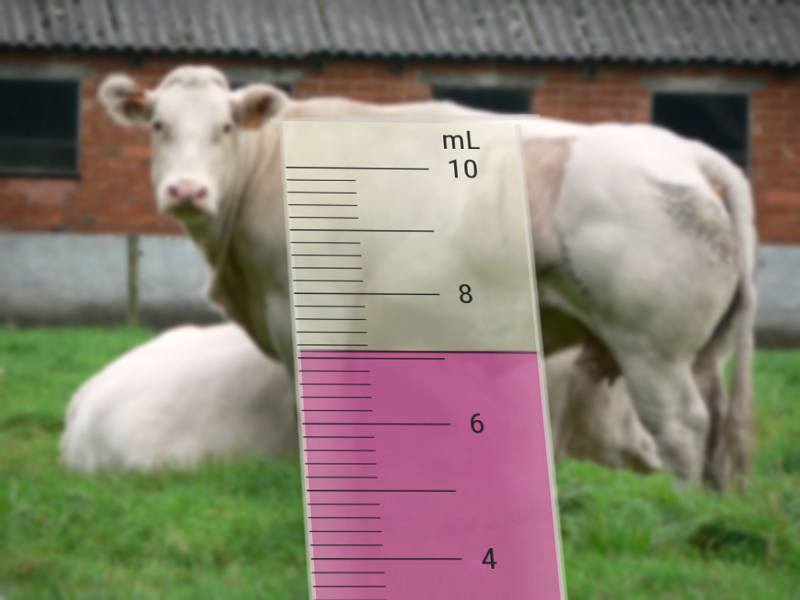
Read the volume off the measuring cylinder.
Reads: 7.1 mL
